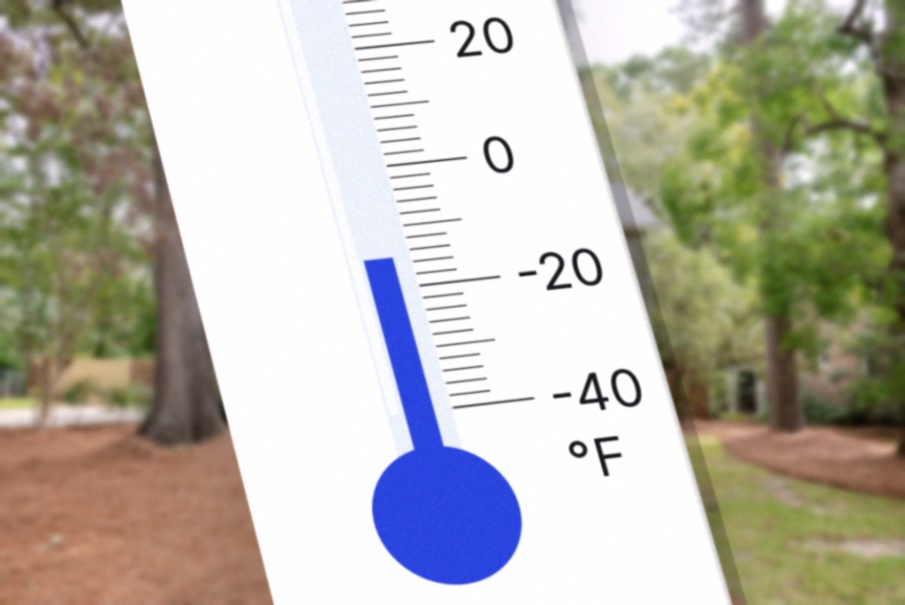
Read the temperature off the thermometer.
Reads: -15 °F
